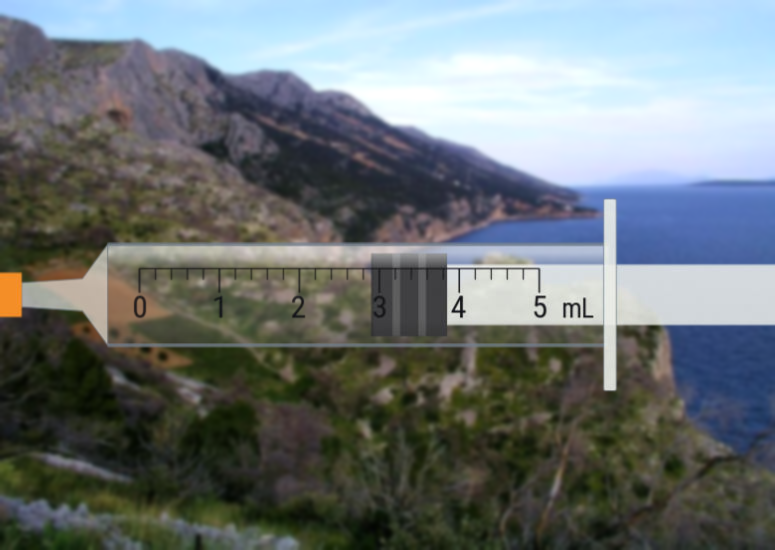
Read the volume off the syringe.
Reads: 2.9 mL
